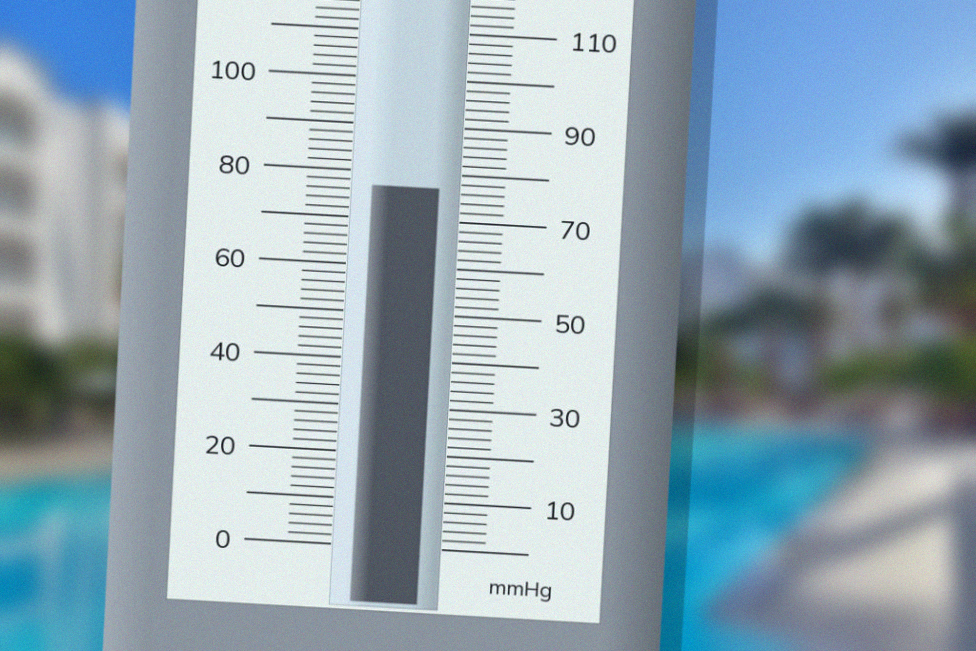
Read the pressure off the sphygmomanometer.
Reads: 77 mmHg
